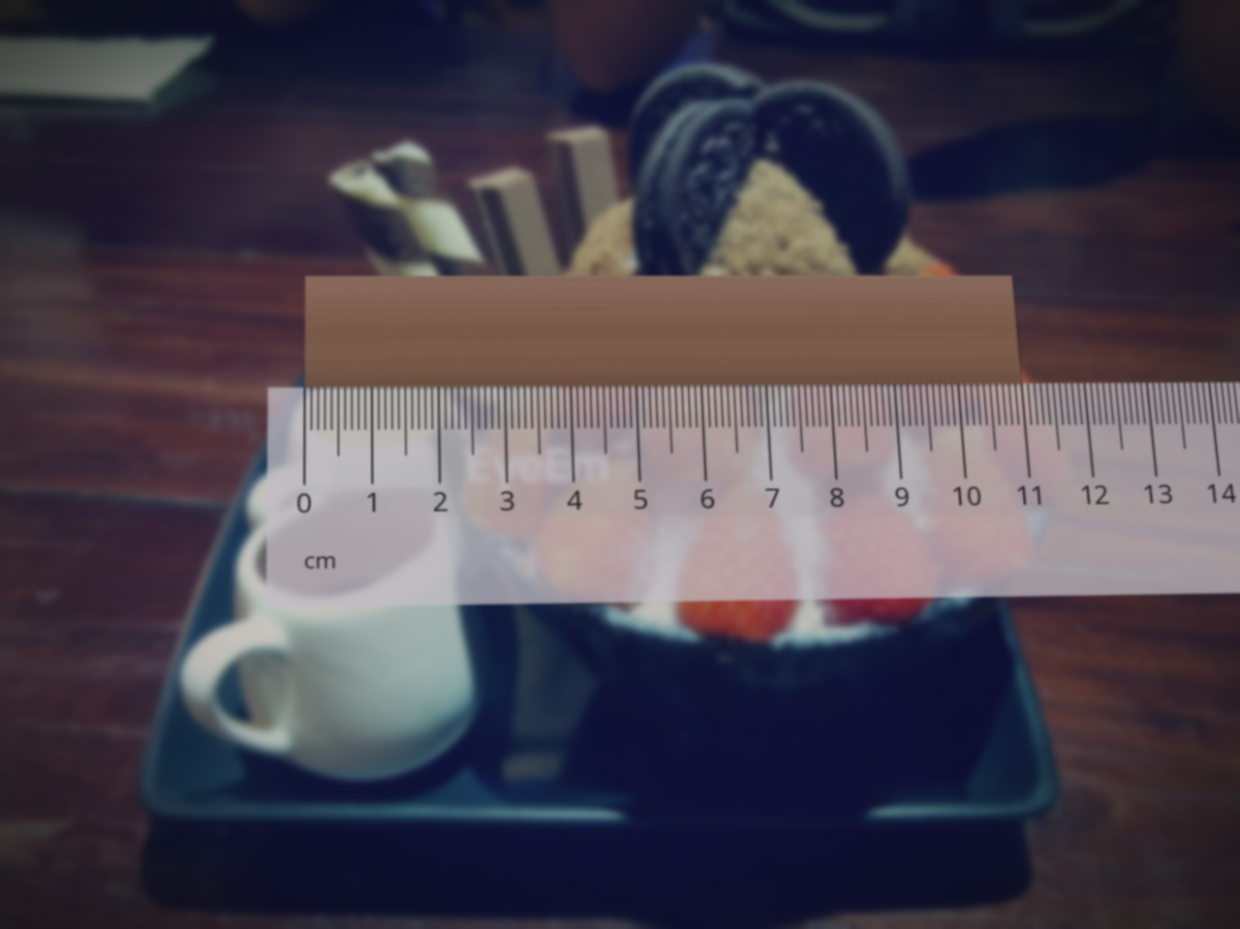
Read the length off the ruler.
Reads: 11 cm
